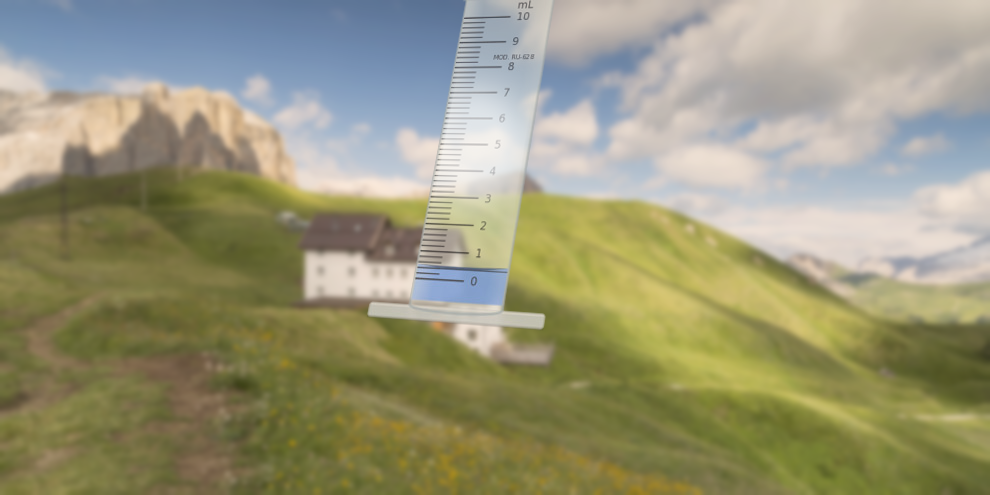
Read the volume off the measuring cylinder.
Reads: 0.4 mL
